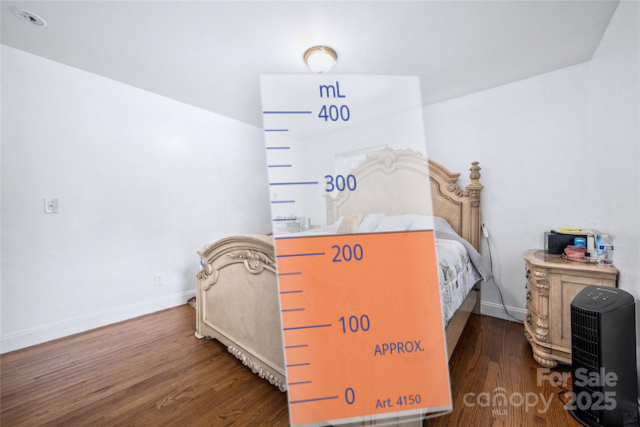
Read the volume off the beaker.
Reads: 225 mL
